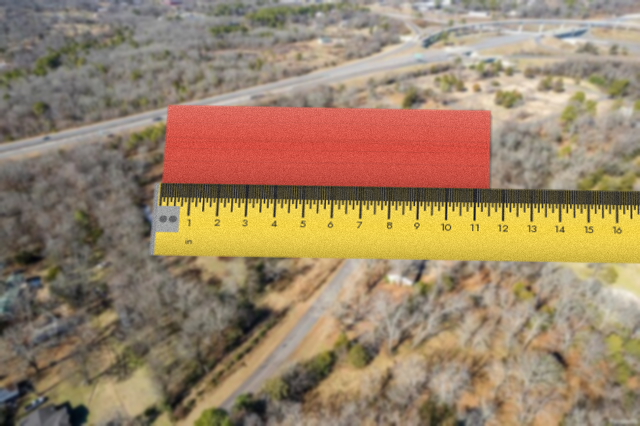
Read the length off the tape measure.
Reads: 11.5 in
